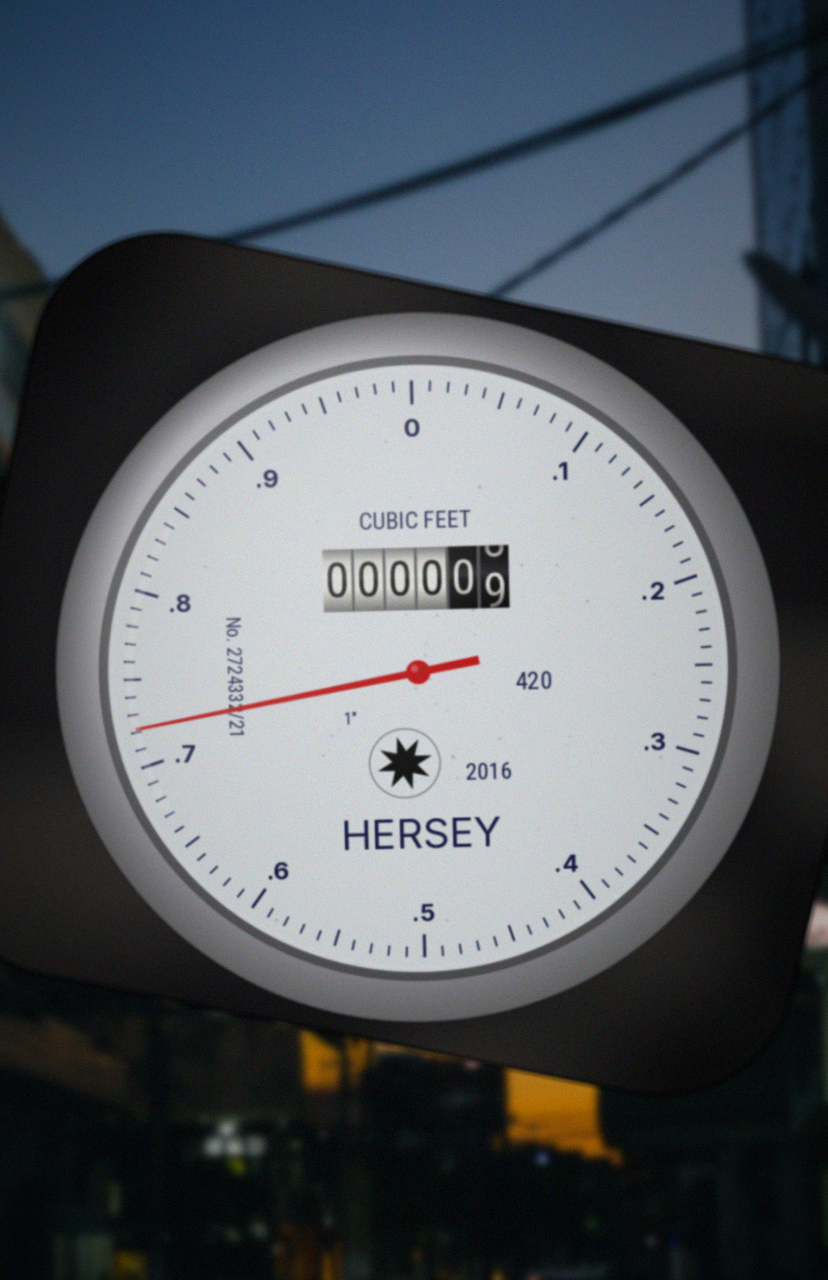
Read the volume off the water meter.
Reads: 8.72 ft³
